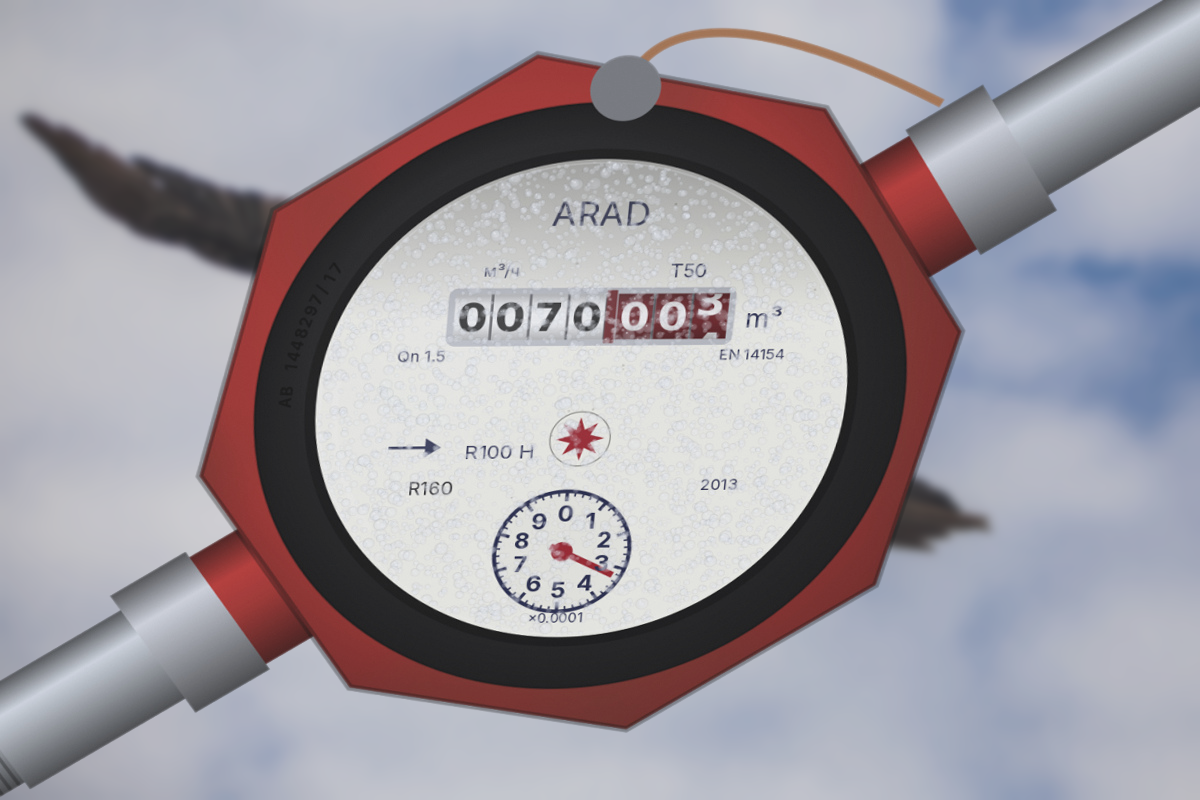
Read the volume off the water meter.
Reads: 70.0033 m³
